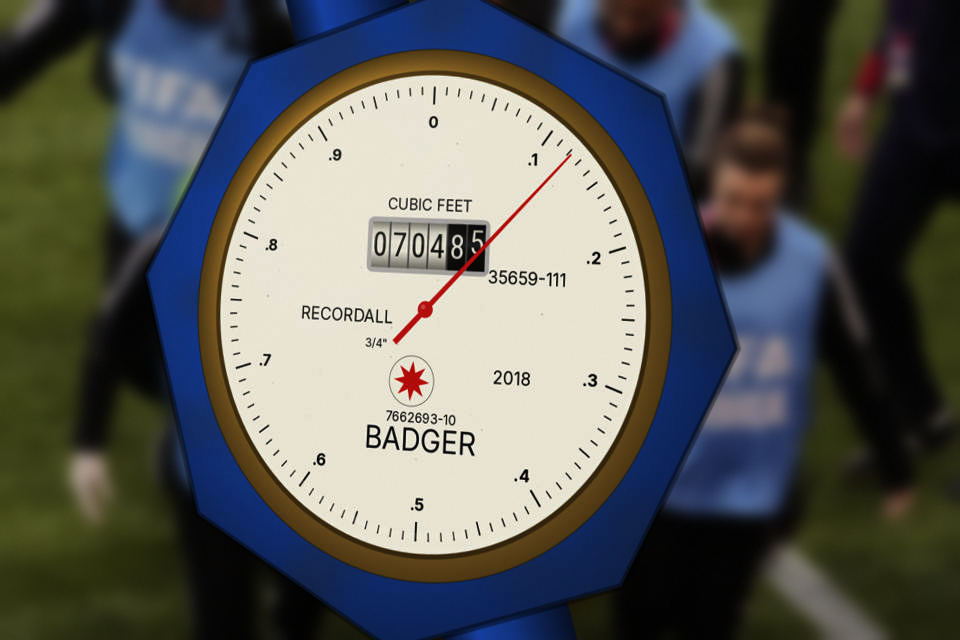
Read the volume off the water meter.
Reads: 70485.12 ft³
